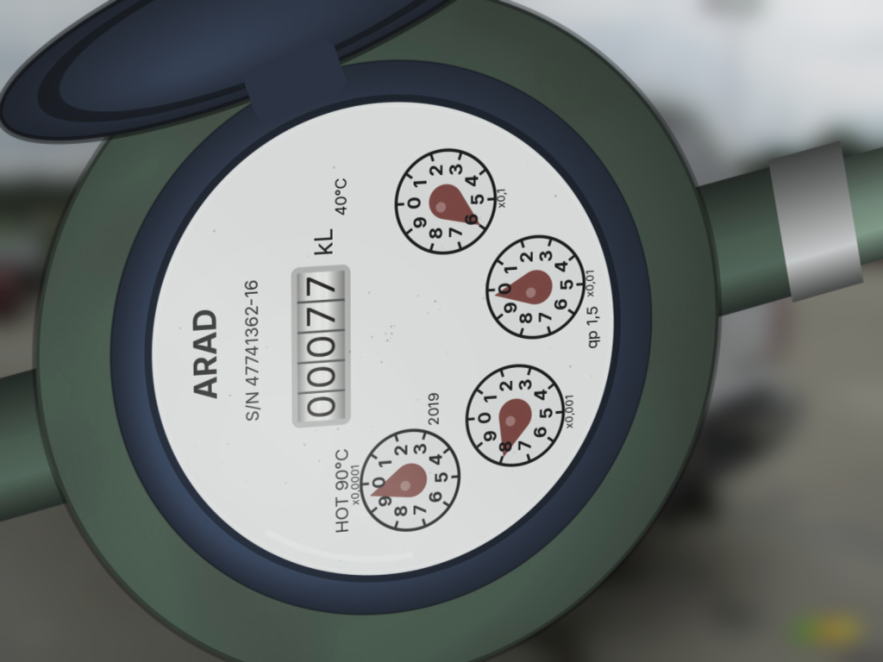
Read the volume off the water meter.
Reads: 77.5979 kL
